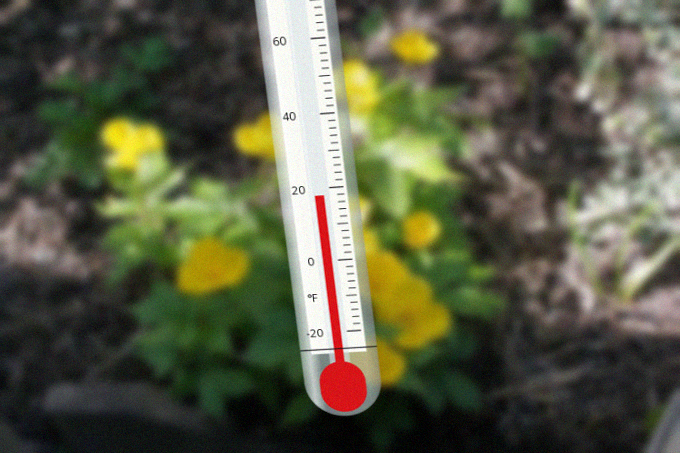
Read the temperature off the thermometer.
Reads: 18 °F
